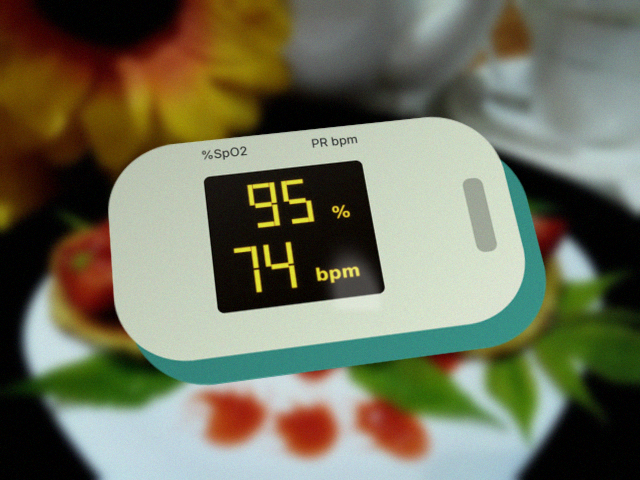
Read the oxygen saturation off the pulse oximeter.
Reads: 95 %
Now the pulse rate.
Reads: 74 bpm
